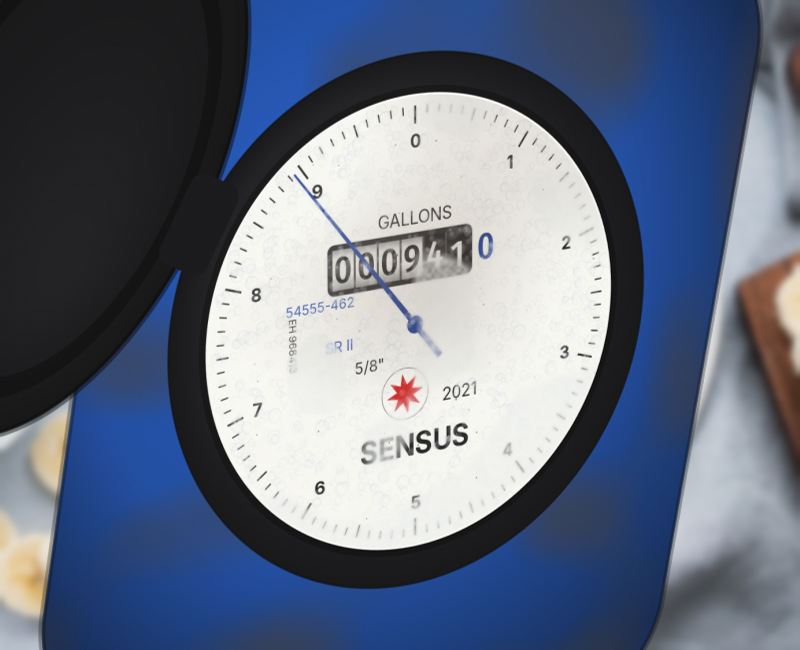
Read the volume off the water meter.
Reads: 9408.9 gal
